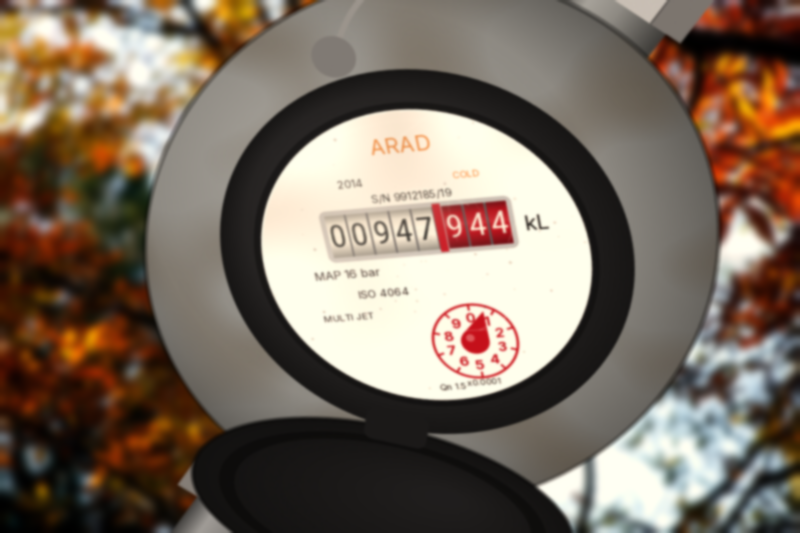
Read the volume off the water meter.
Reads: 947.9440 kL
